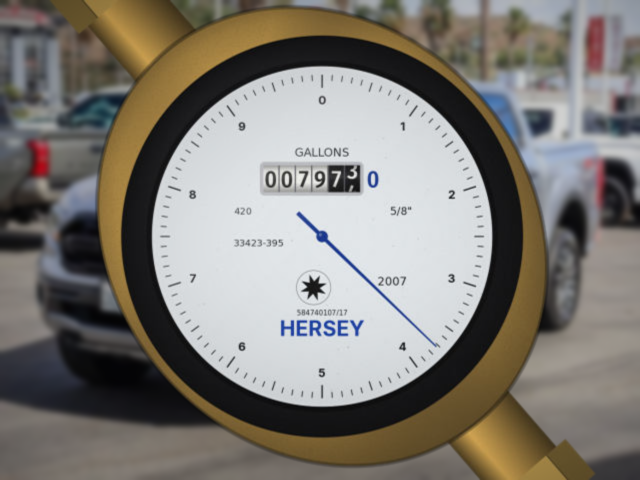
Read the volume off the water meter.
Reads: 79733.7 gal
